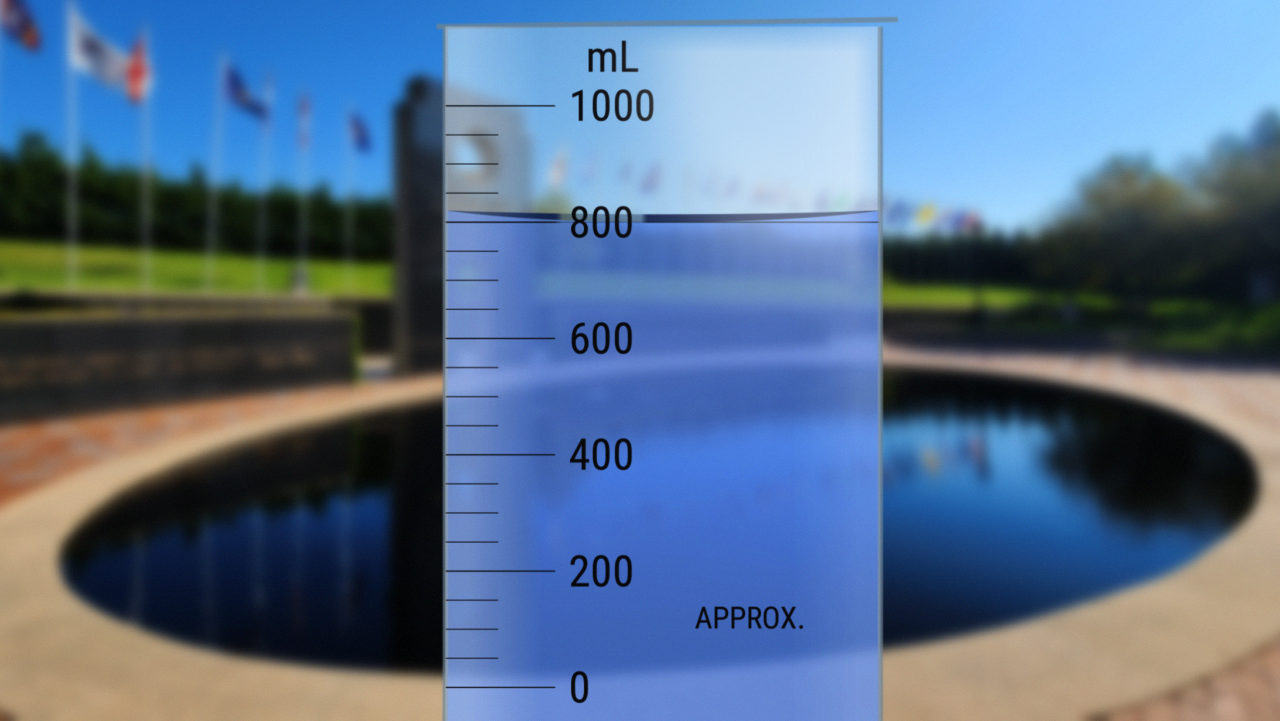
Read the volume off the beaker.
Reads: 800 mL
